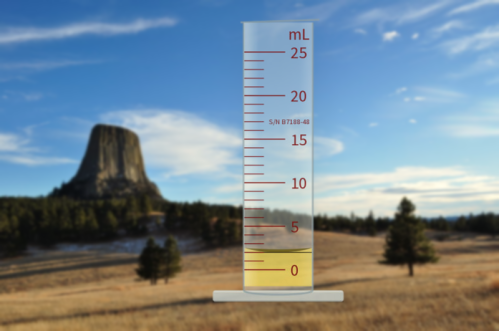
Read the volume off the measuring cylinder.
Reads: 2 mL
